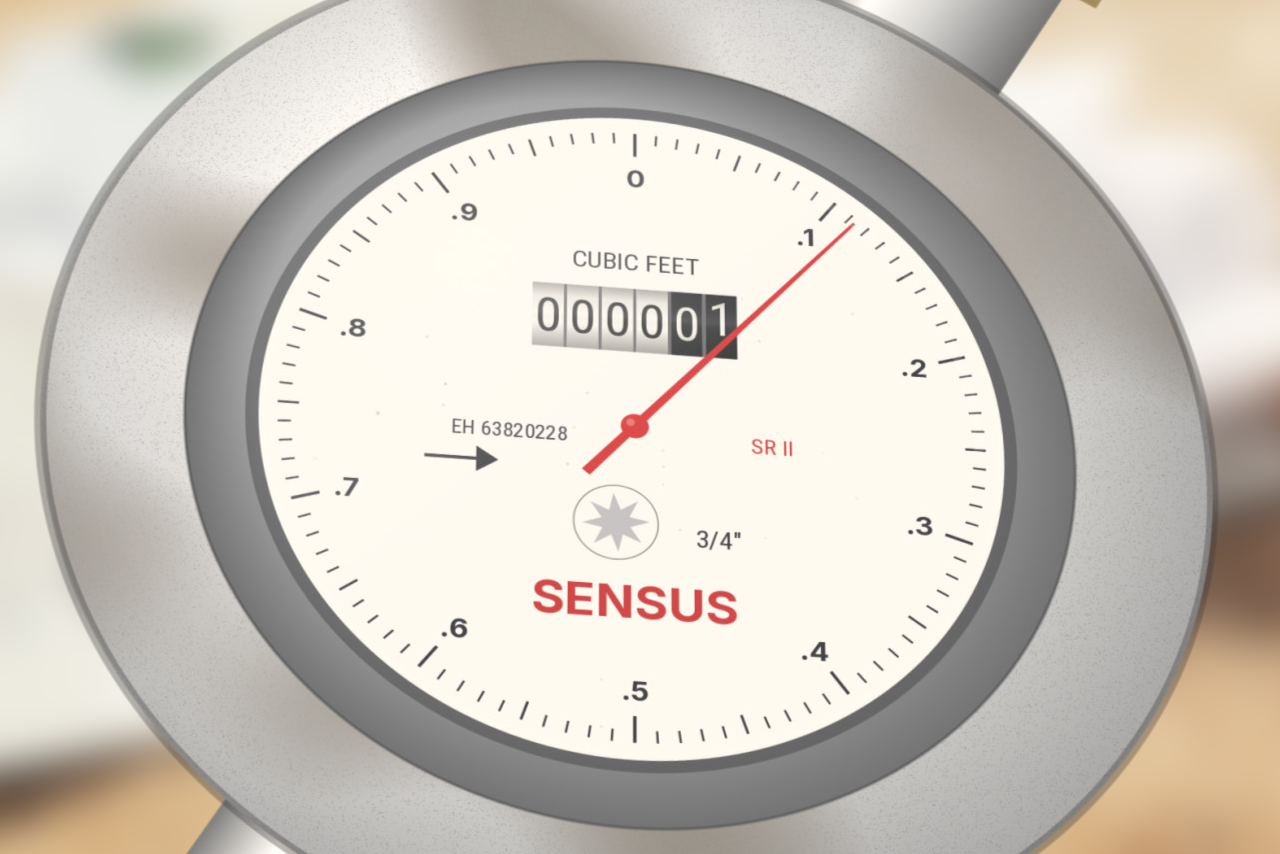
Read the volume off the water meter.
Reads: 1.11 ft³
